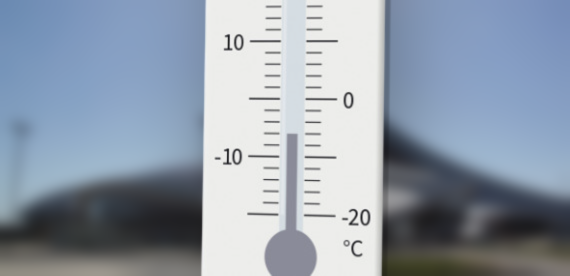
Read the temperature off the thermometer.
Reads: -6 °C
